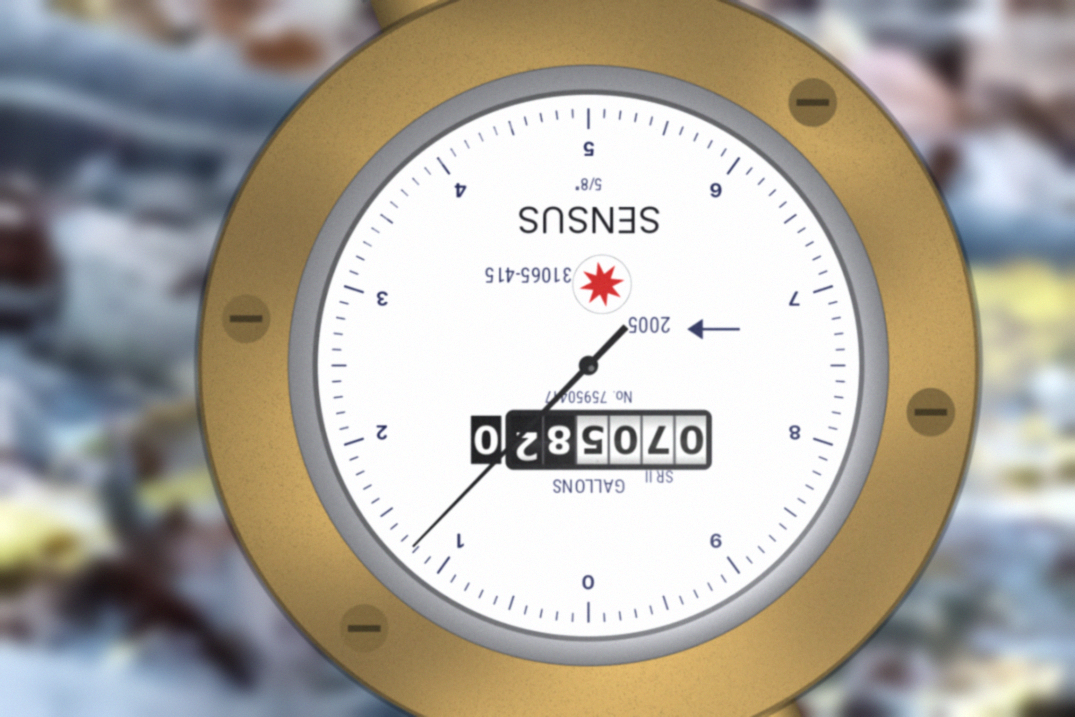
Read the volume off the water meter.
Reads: 705821.2 gal
